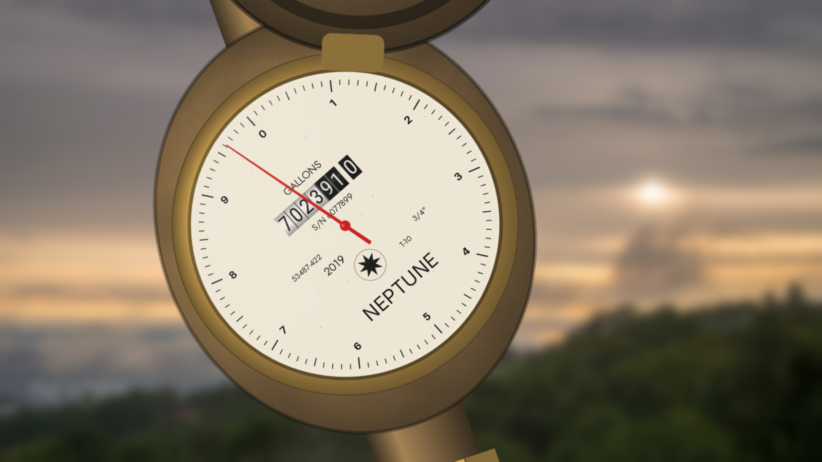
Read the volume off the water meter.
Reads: 7023909.6 gal
